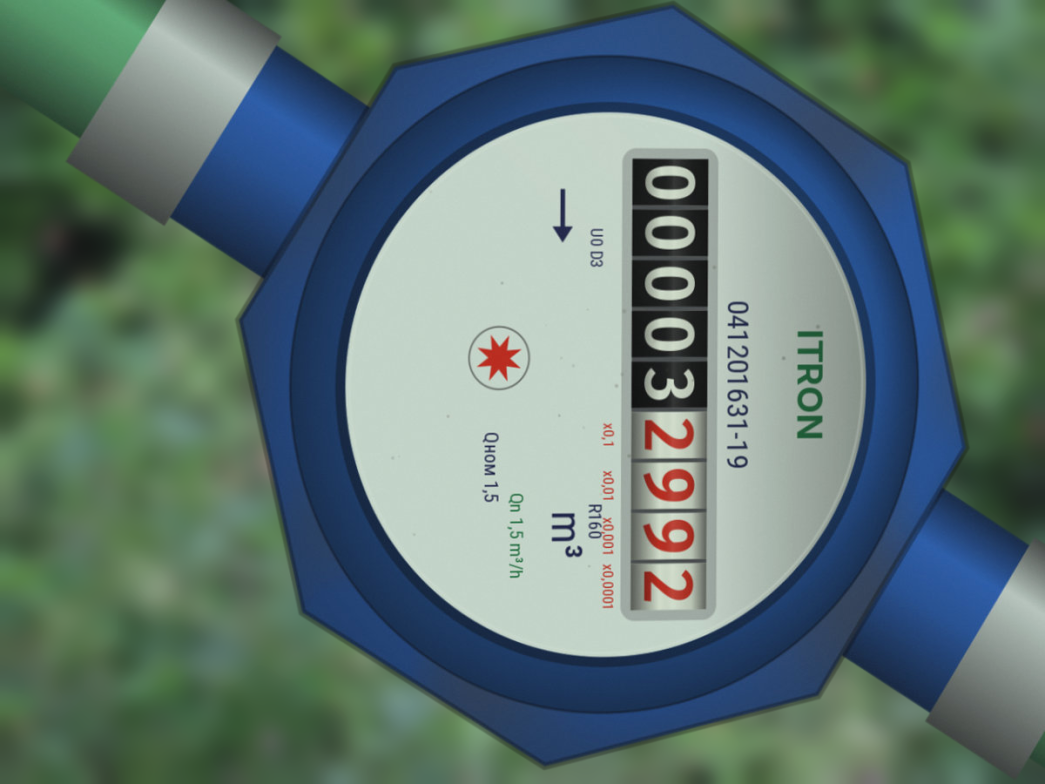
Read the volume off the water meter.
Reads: 3.2992 m³
